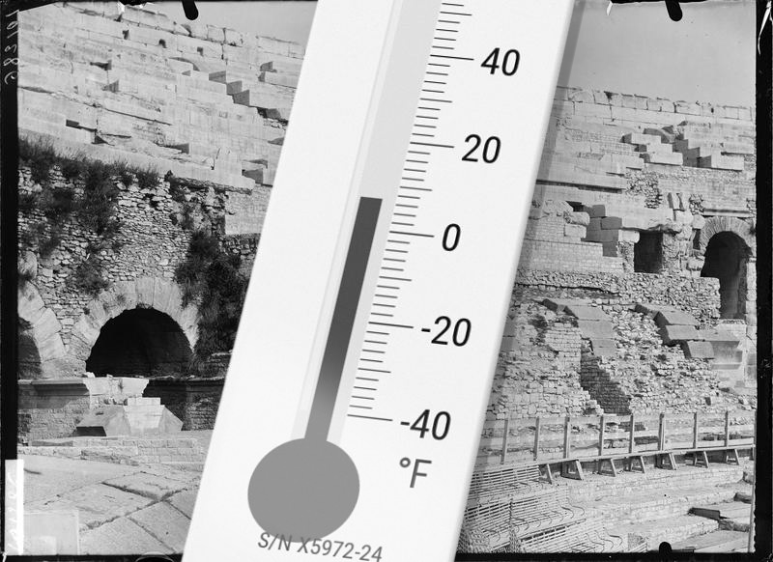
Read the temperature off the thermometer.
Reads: 7 °F
